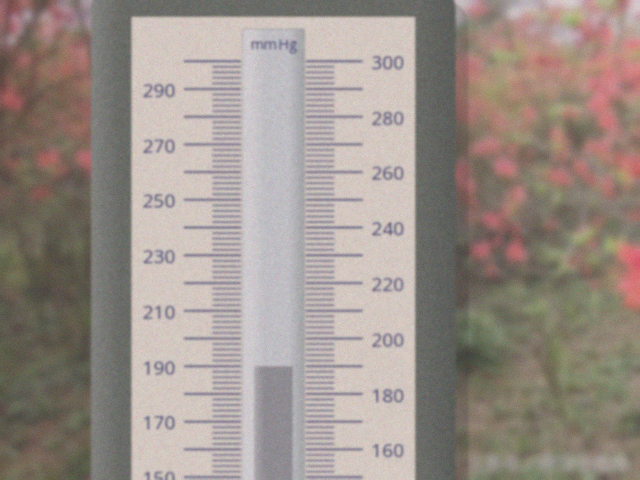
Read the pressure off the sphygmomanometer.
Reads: 190 mmHg
